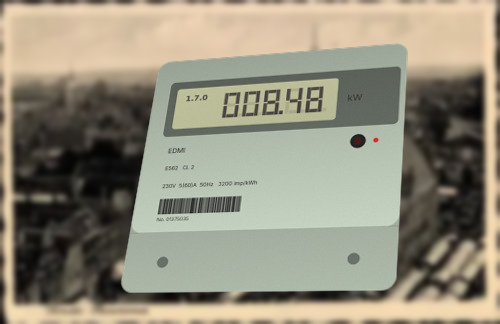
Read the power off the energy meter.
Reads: 8.48 kW
